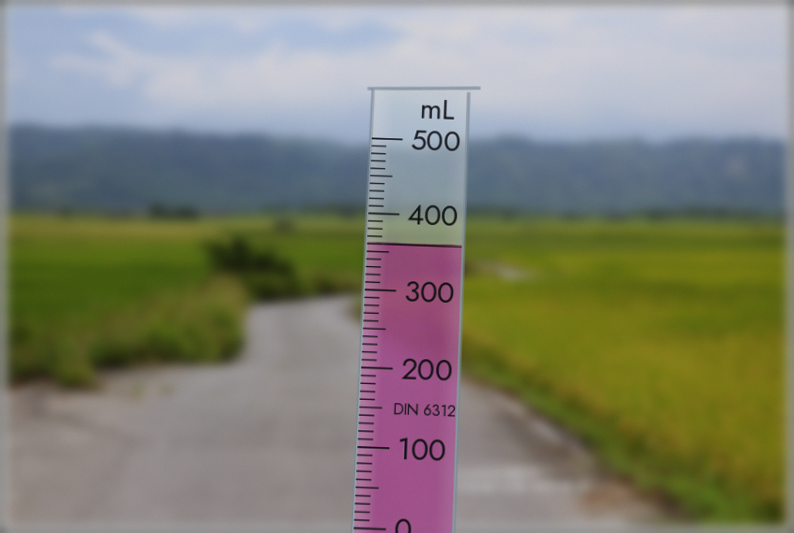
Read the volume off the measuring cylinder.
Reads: 360 mL
